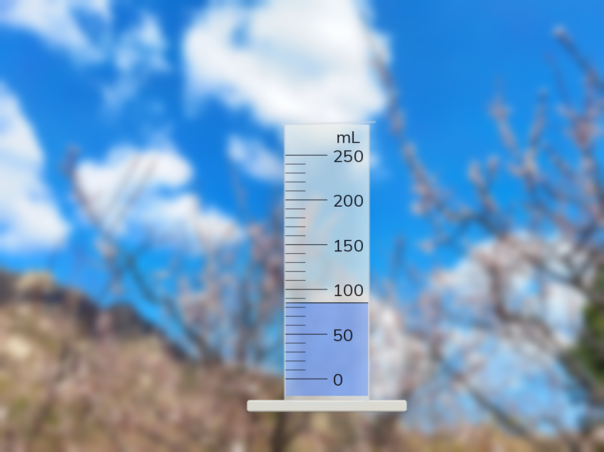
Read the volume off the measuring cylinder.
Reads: 85 mL
